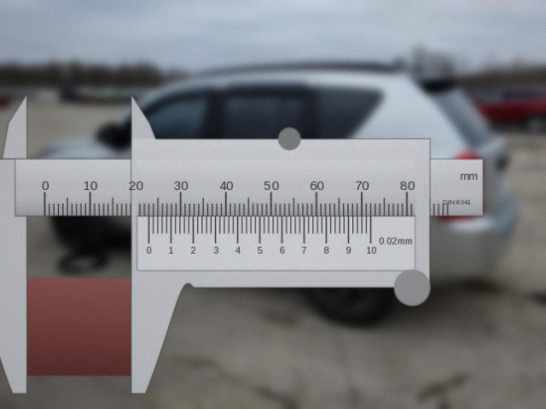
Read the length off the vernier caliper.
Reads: 23.0 mm
